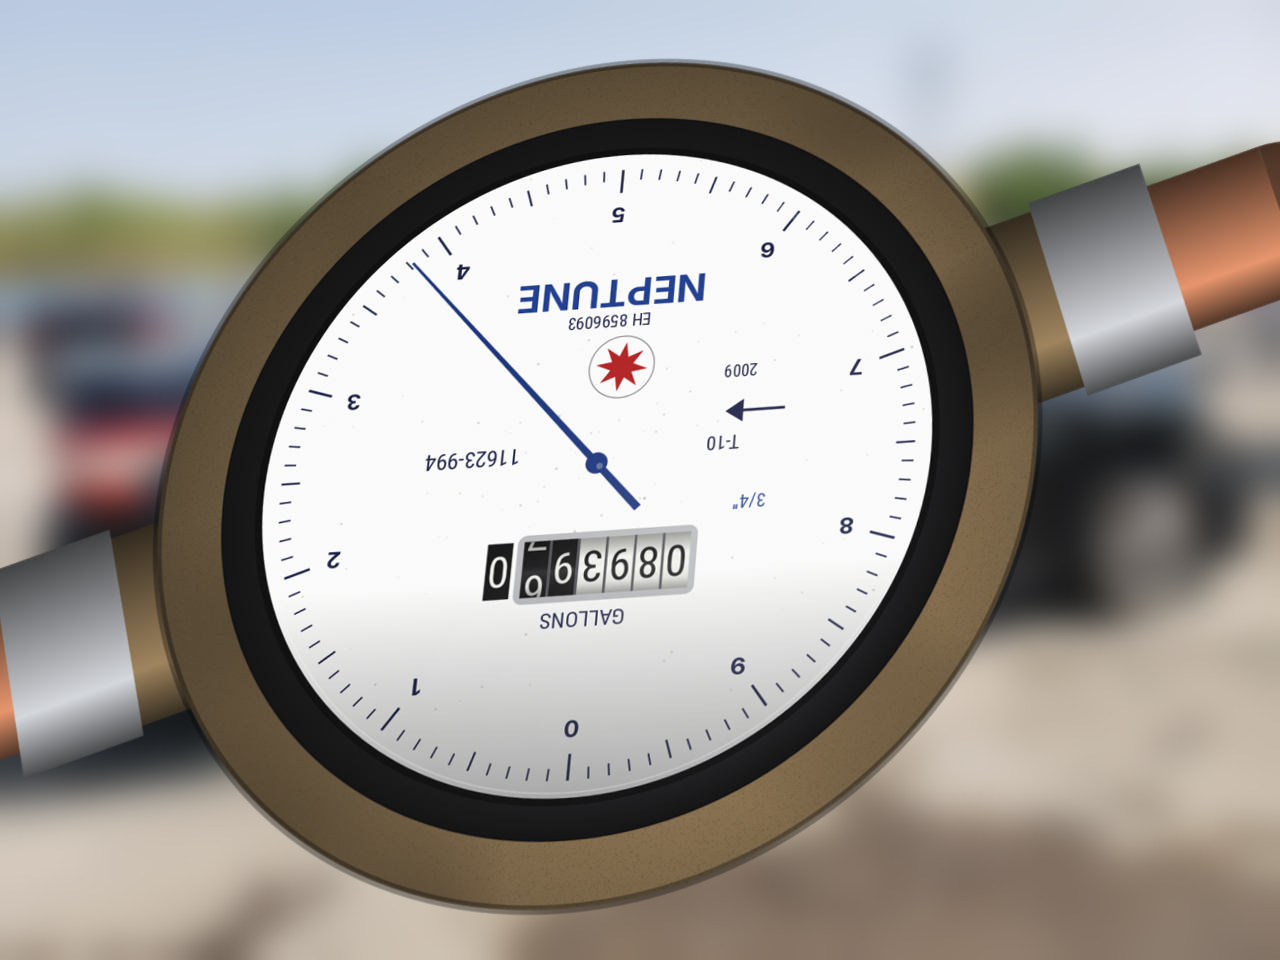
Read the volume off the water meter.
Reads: 893963.8 gal
